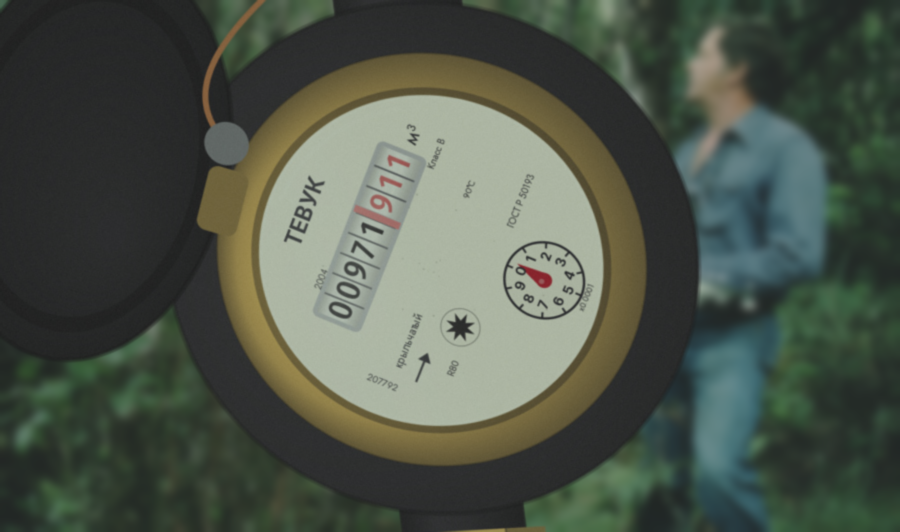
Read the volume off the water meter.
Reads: 971.9110 m³
